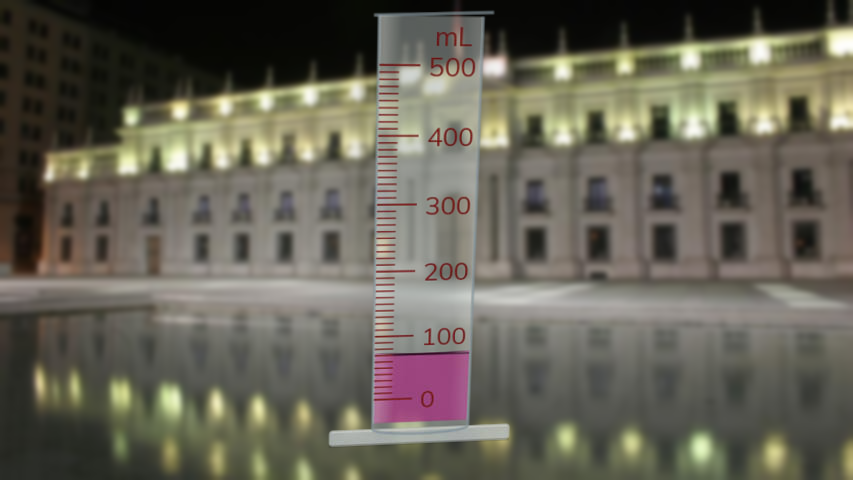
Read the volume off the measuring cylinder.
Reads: 70 mL
